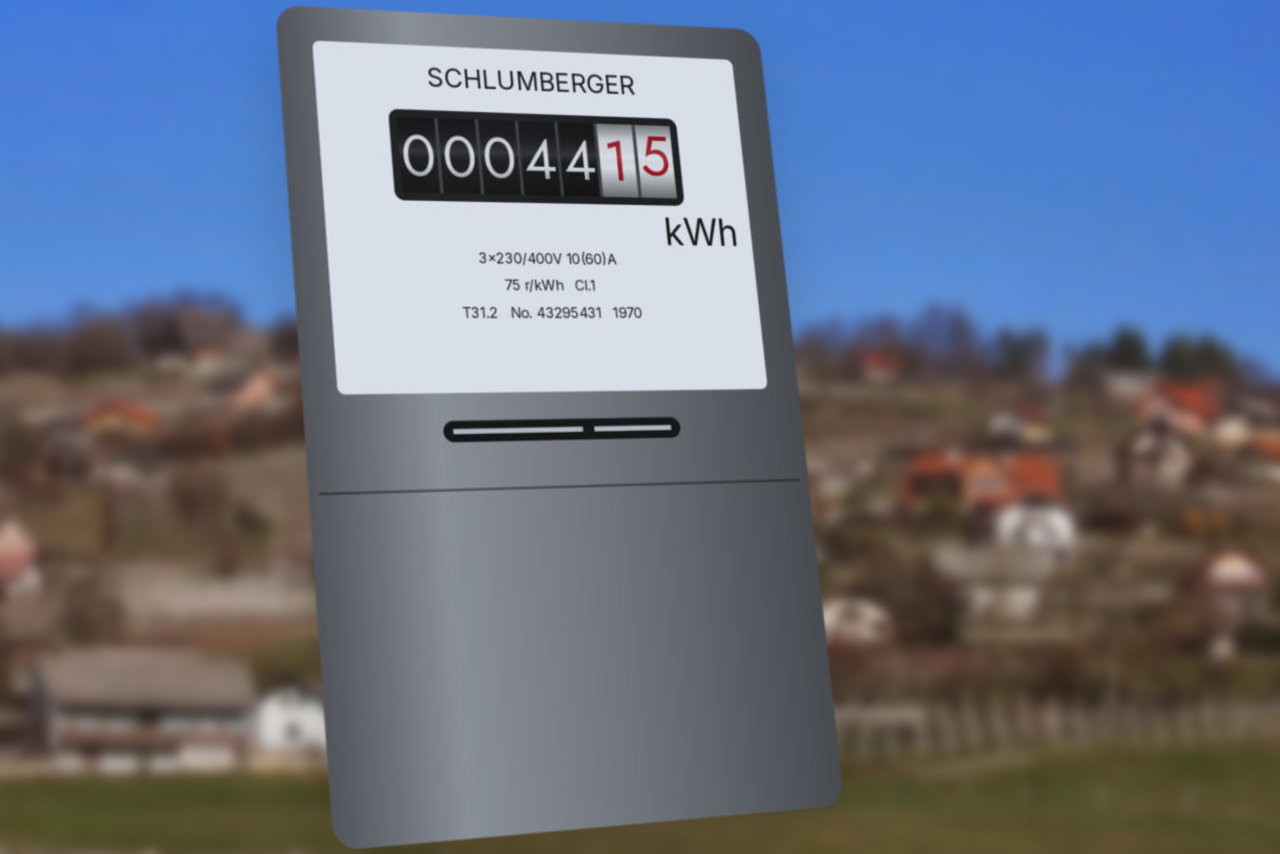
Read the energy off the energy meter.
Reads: 44.15 kWh
